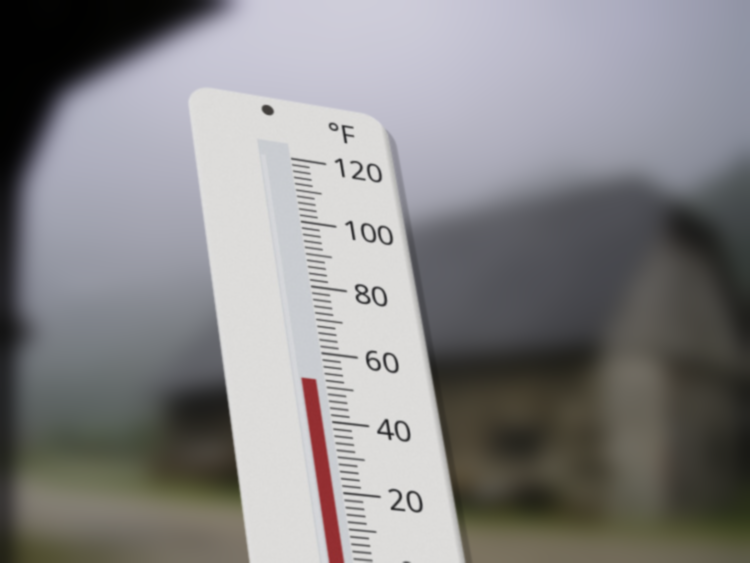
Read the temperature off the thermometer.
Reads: 52 °F
